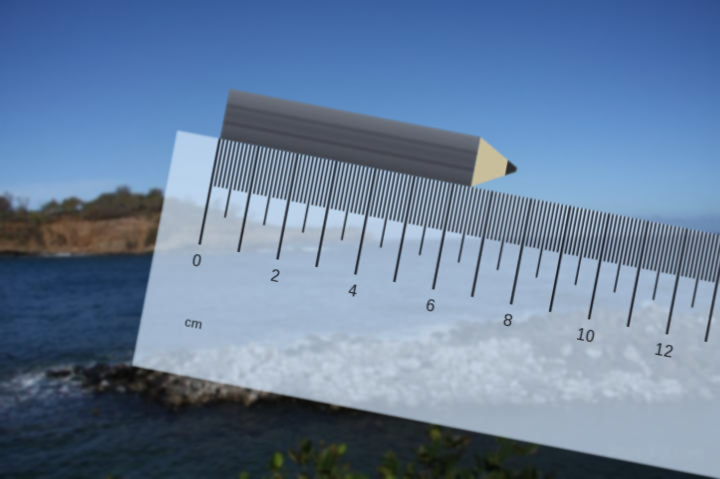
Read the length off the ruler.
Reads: 7.5 cm
